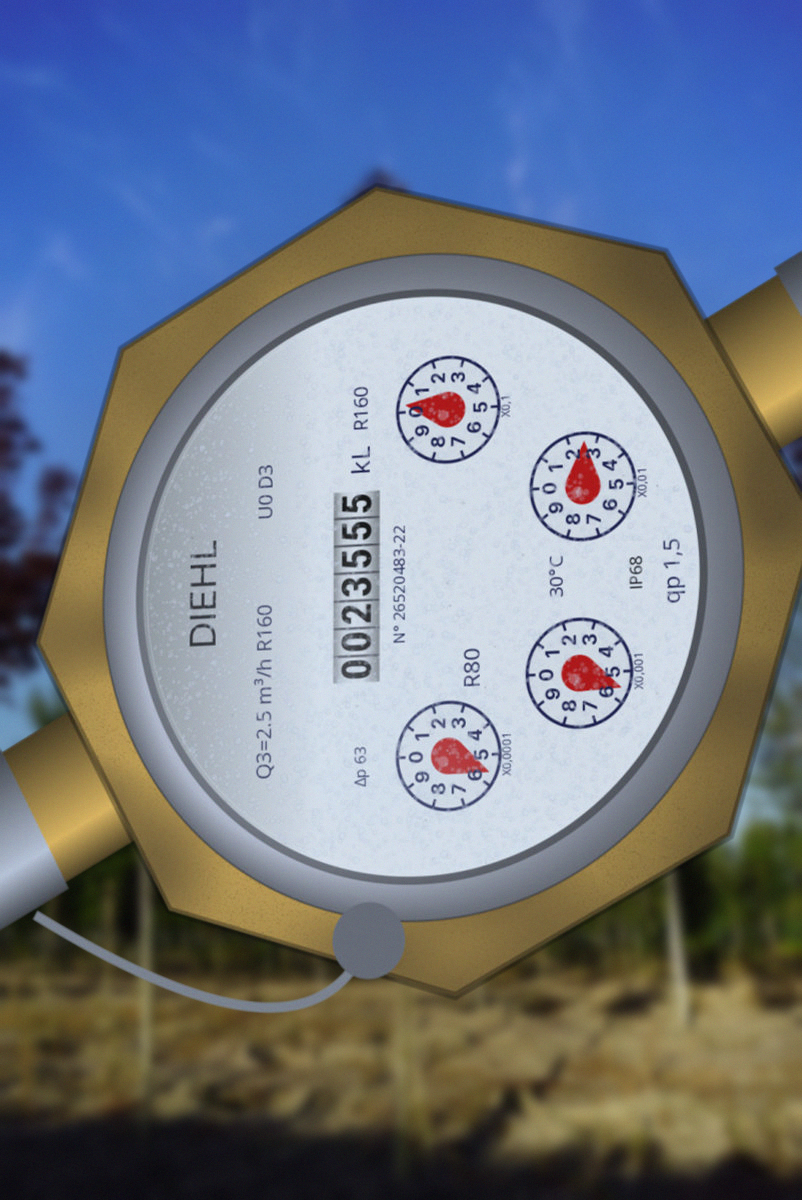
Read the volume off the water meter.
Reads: 23555.0255 kL
